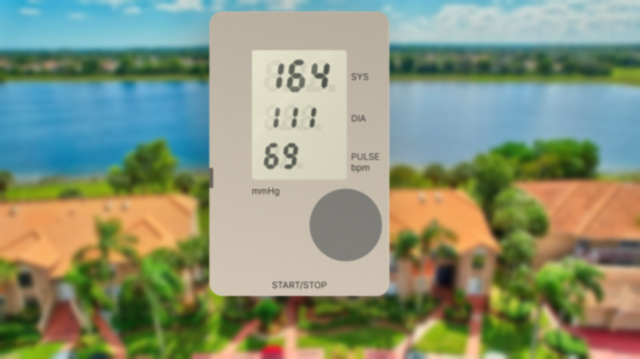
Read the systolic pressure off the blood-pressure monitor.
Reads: 164 mmHg
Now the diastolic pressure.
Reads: 111 mmHg
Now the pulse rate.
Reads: 69 bpm
